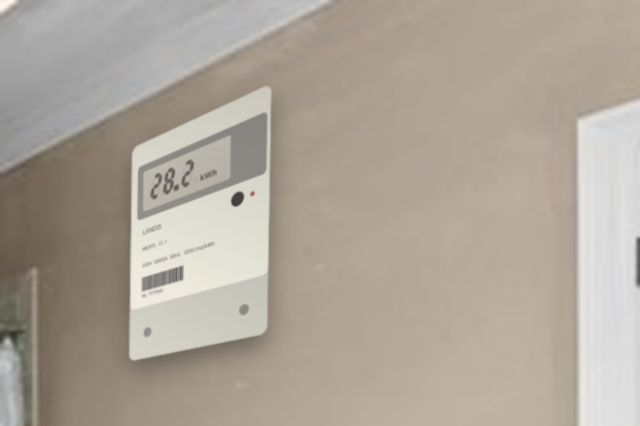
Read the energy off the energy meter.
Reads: 28.2 kWh
